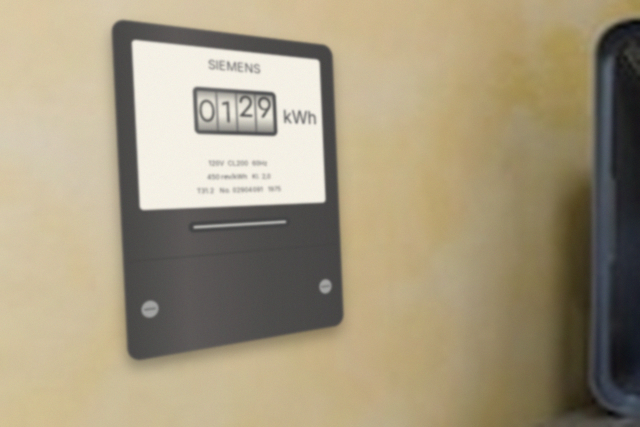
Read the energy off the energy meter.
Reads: 129 kWh
